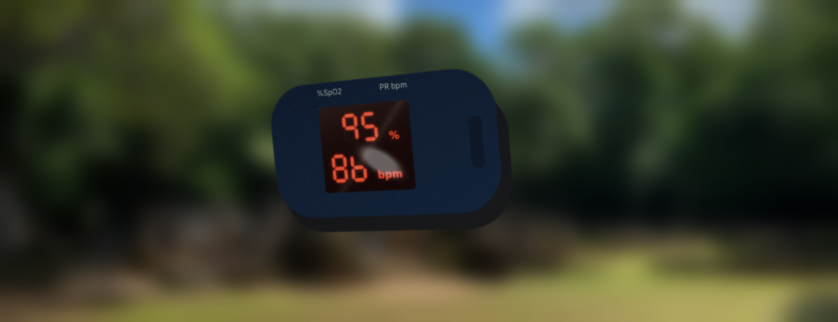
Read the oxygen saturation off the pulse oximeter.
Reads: 95 %
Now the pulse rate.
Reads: 86 bpm
